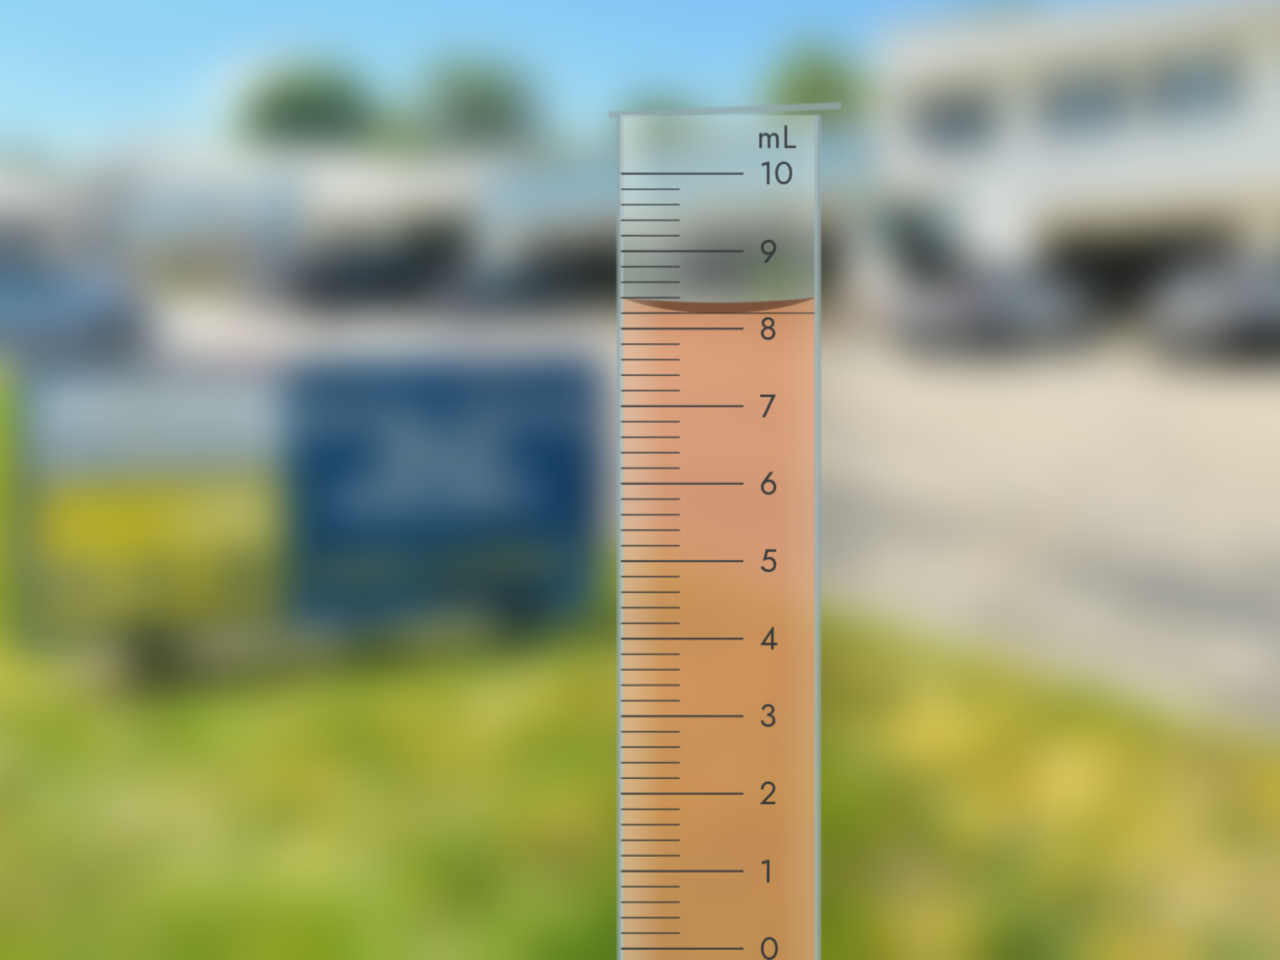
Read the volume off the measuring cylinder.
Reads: 8.2 mL
